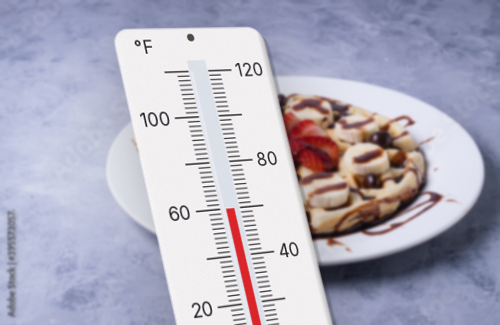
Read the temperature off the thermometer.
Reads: 60 °F
